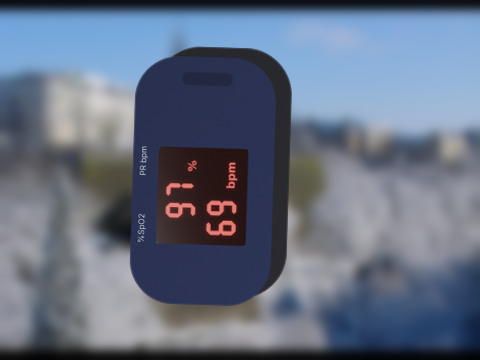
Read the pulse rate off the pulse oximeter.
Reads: 69 bpm
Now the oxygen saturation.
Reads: 97 %
